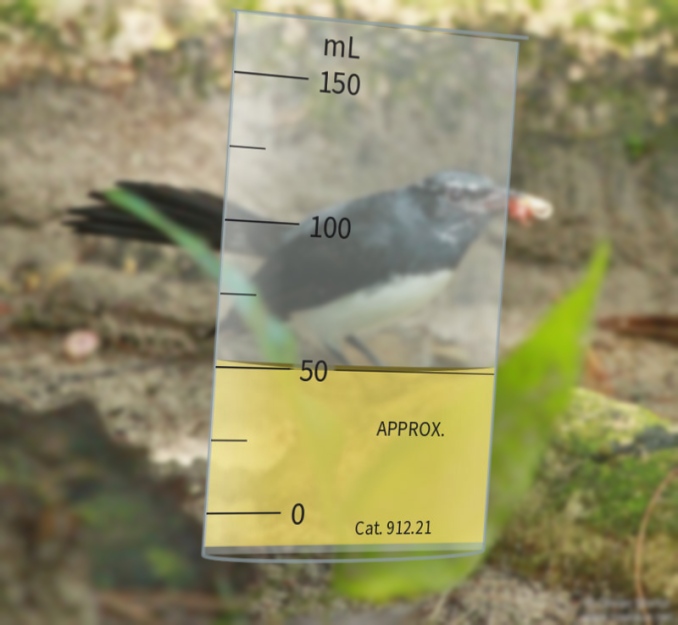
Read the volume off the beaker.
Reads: 50 mL
